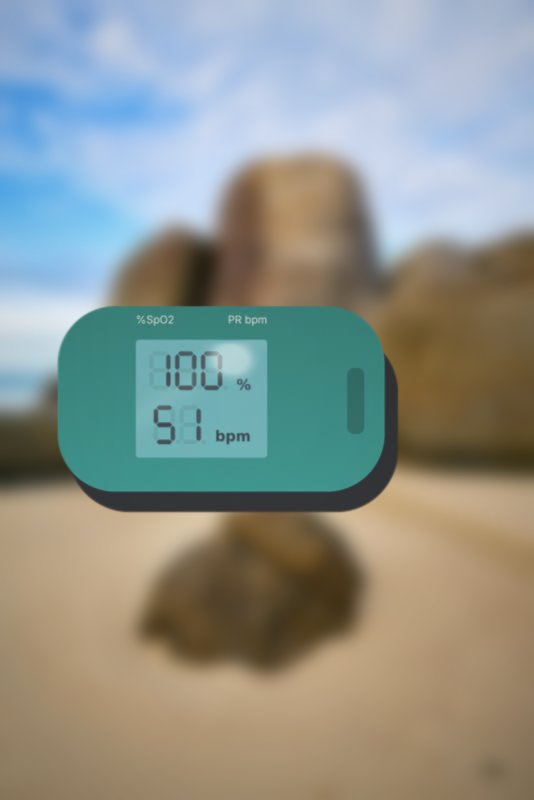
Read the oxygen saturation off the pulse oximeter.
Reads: 100 %
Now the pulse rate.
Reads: 51 bpm
